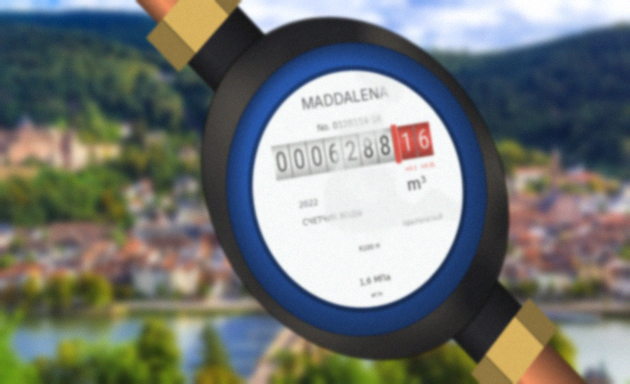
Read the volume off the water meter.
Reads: 6288.16 m³
